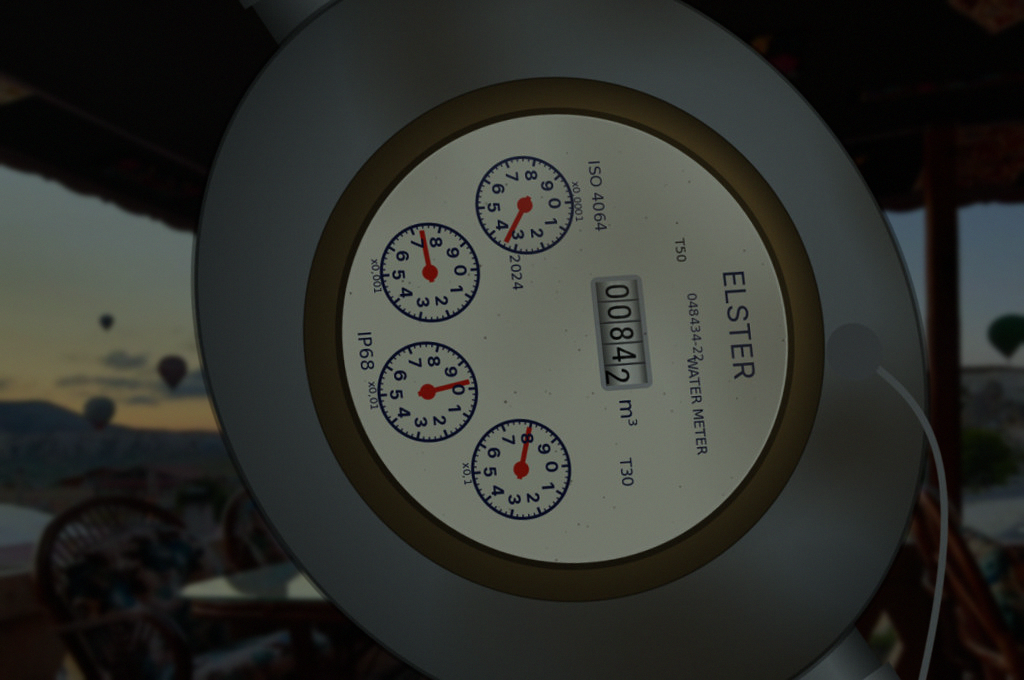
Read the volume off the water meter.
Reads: 841.7973 m³
